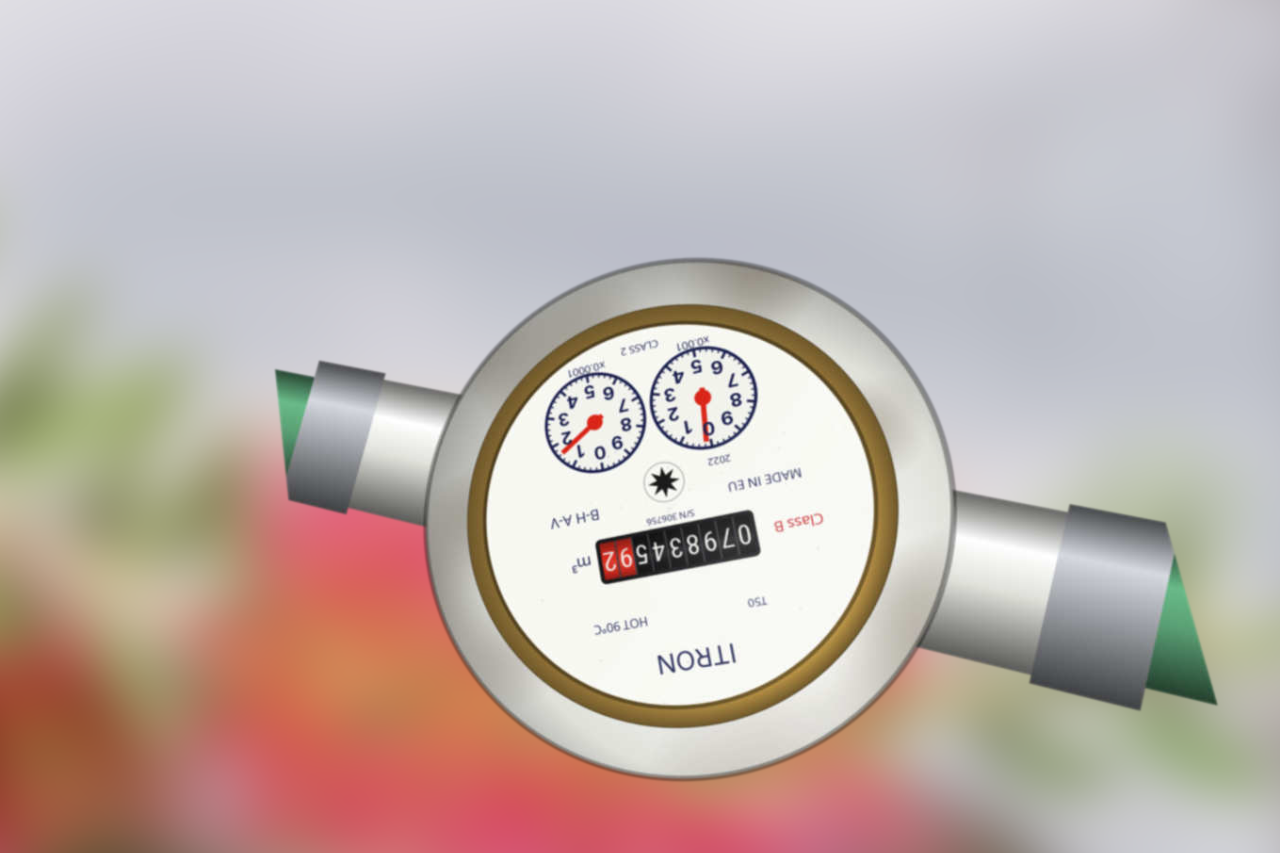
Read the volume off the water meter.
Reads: 798345.9201 m³
